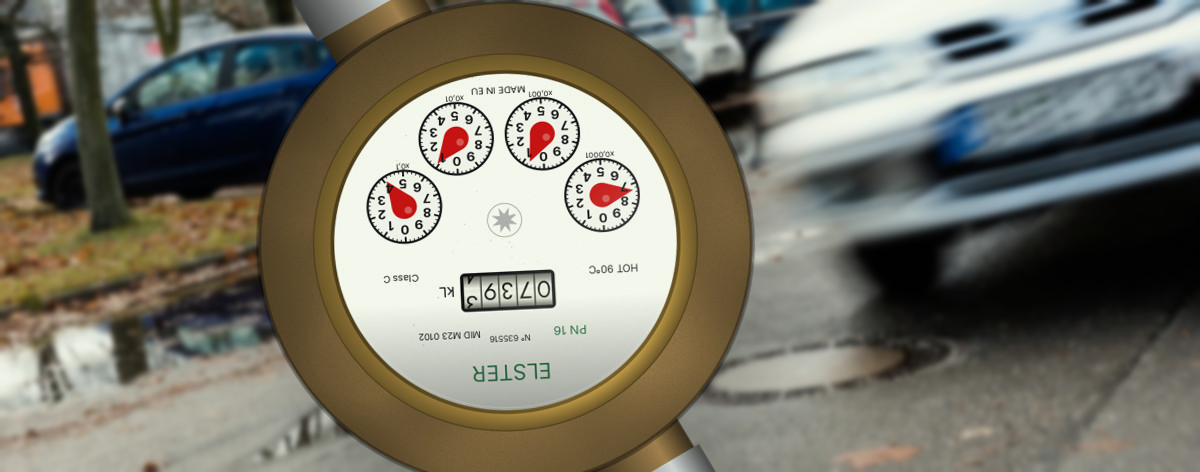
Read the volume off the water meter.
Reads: 7393.4107 kL
